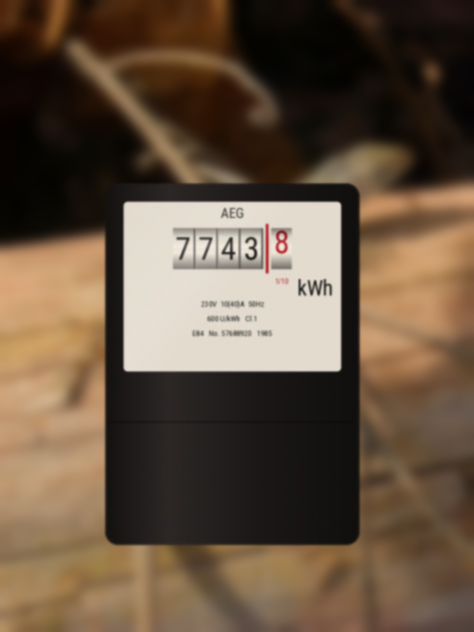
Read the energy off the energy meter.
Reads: 7743.8 kWh
